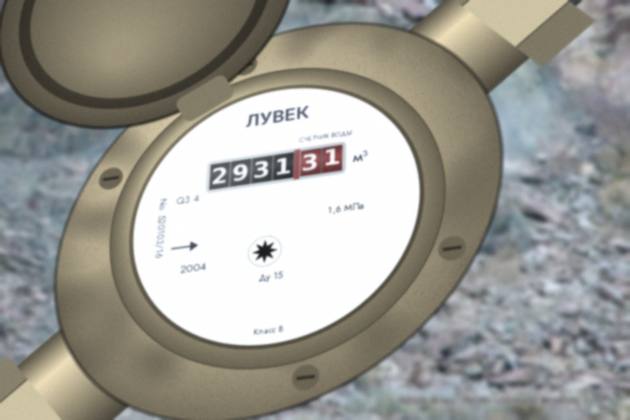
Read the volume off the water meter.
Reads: 2931.31 m³
